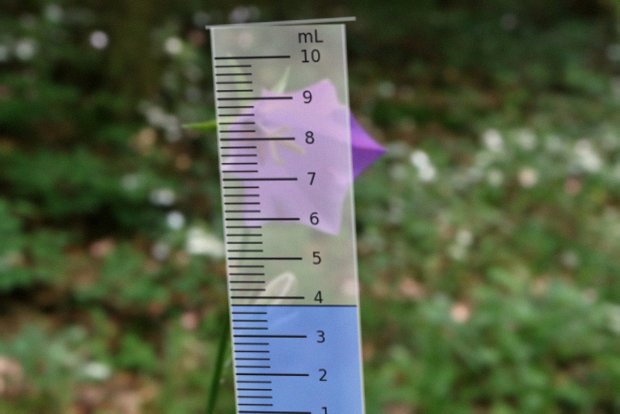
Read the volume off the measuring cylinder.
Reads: 3.8 mL
